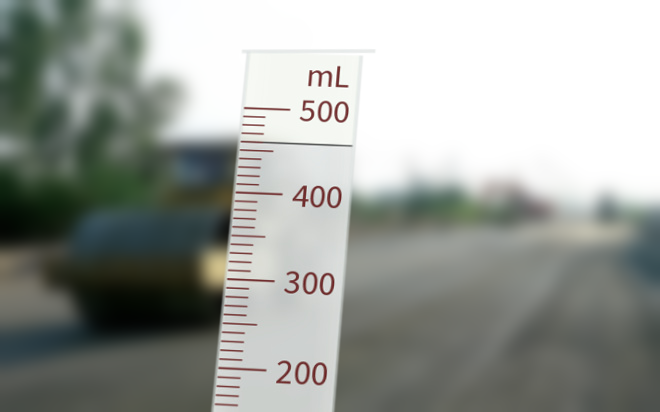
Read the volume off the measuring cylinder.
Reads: 460 mL
